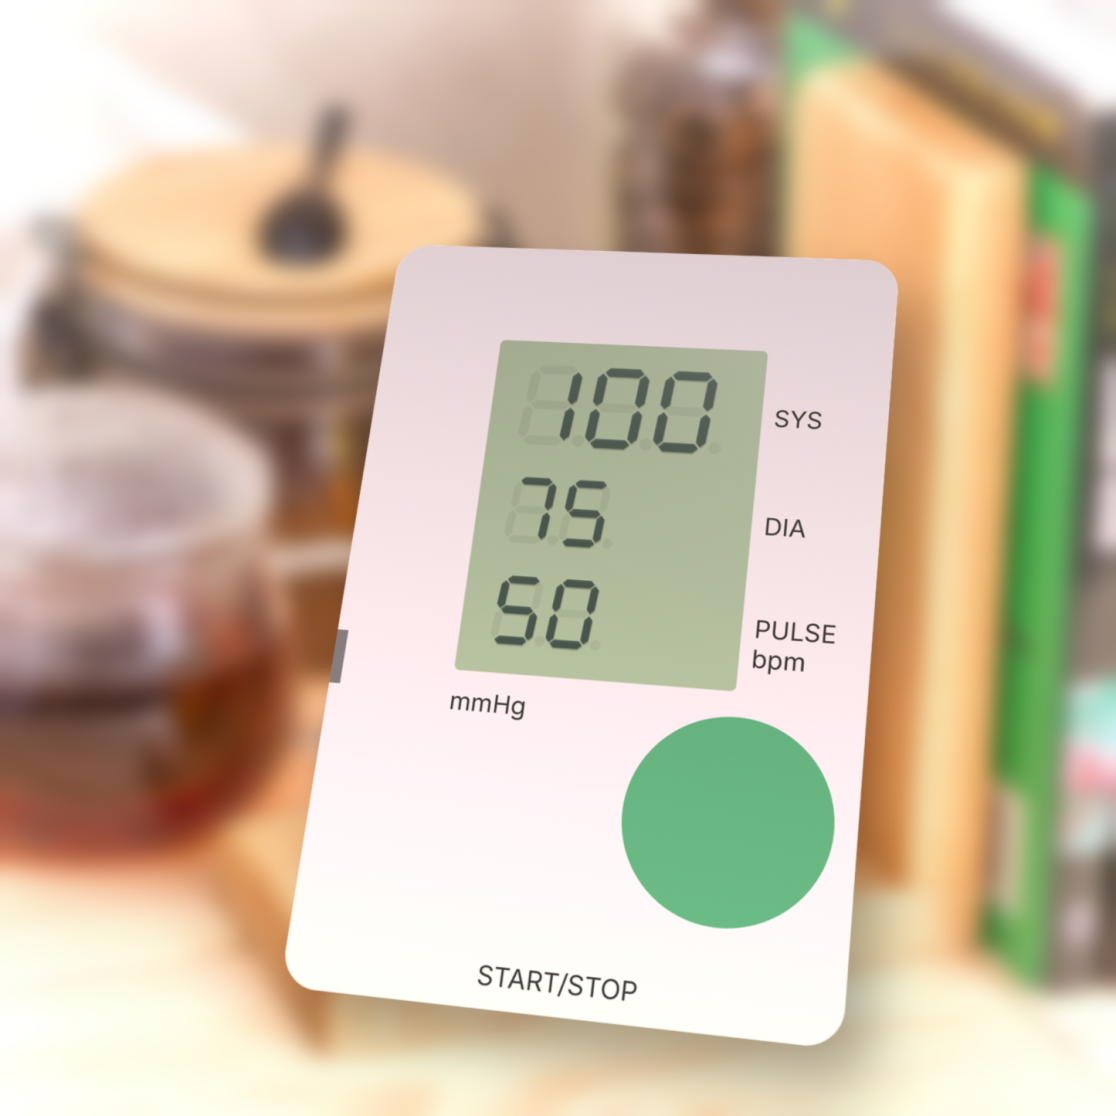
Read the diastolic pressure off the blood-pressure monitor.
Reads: 75 mmHg
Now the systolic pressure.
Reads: 100 mmHg
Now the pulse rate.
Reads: 50 bpm
